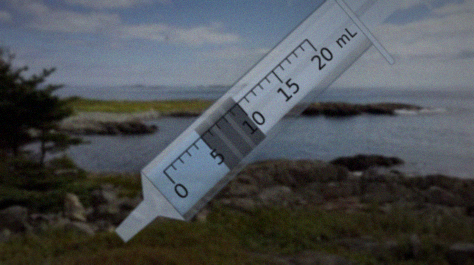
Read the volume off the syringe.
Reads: 5 mL
